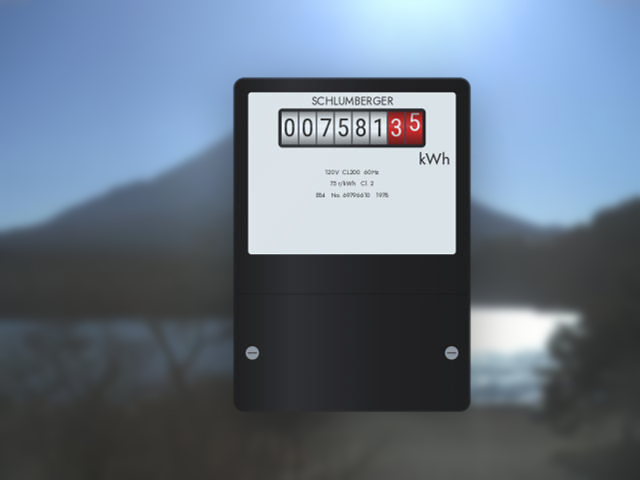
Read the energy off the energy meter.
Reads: 7581.35 kWh
